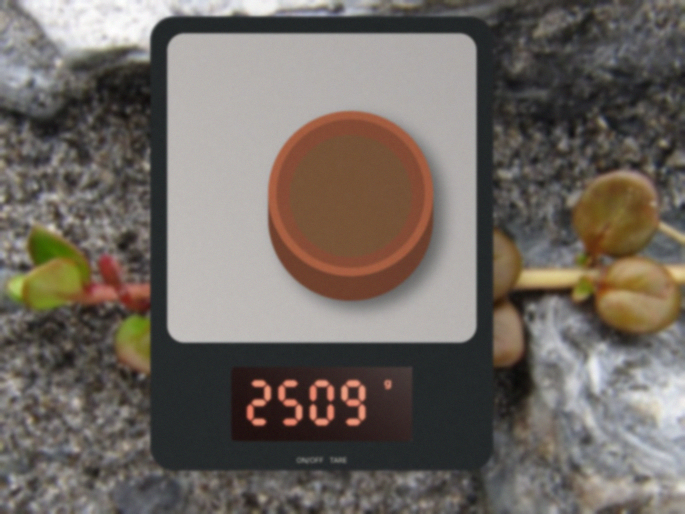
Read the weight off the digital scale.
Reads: 2509 g
